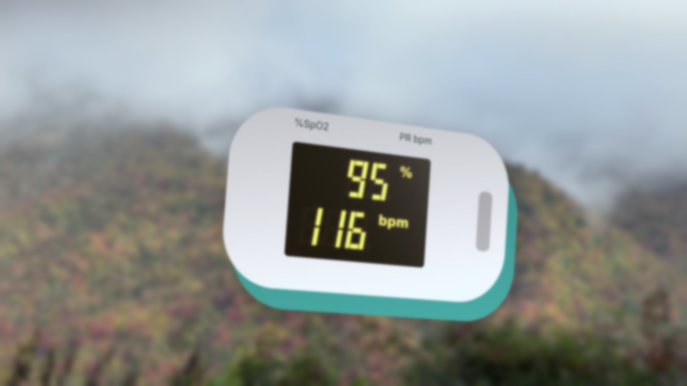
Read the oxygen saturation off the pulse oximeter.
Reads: 95 %
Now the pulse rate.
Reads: 116 bpm
